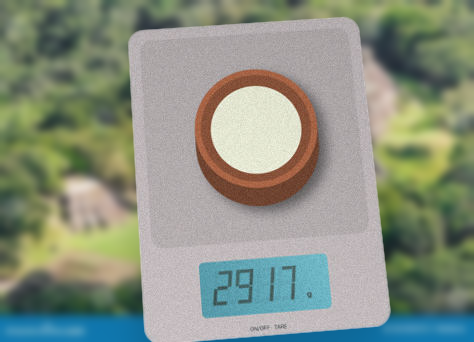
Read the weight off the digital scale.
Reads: 2917 g
